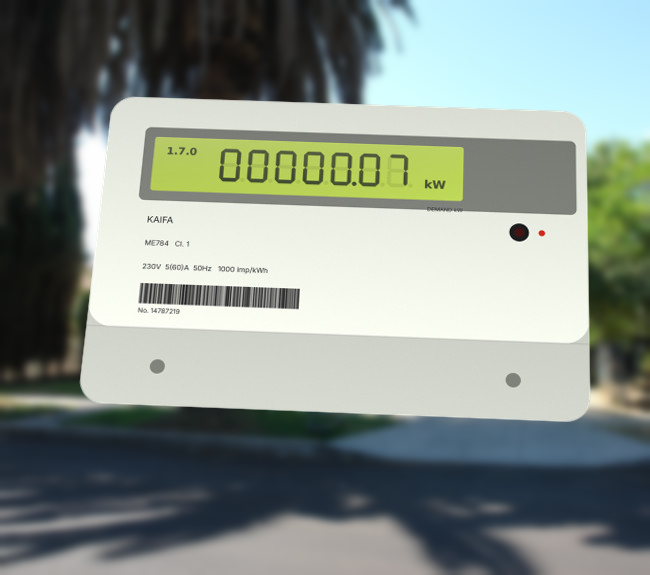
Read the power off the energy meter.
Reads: 0.07 kW
